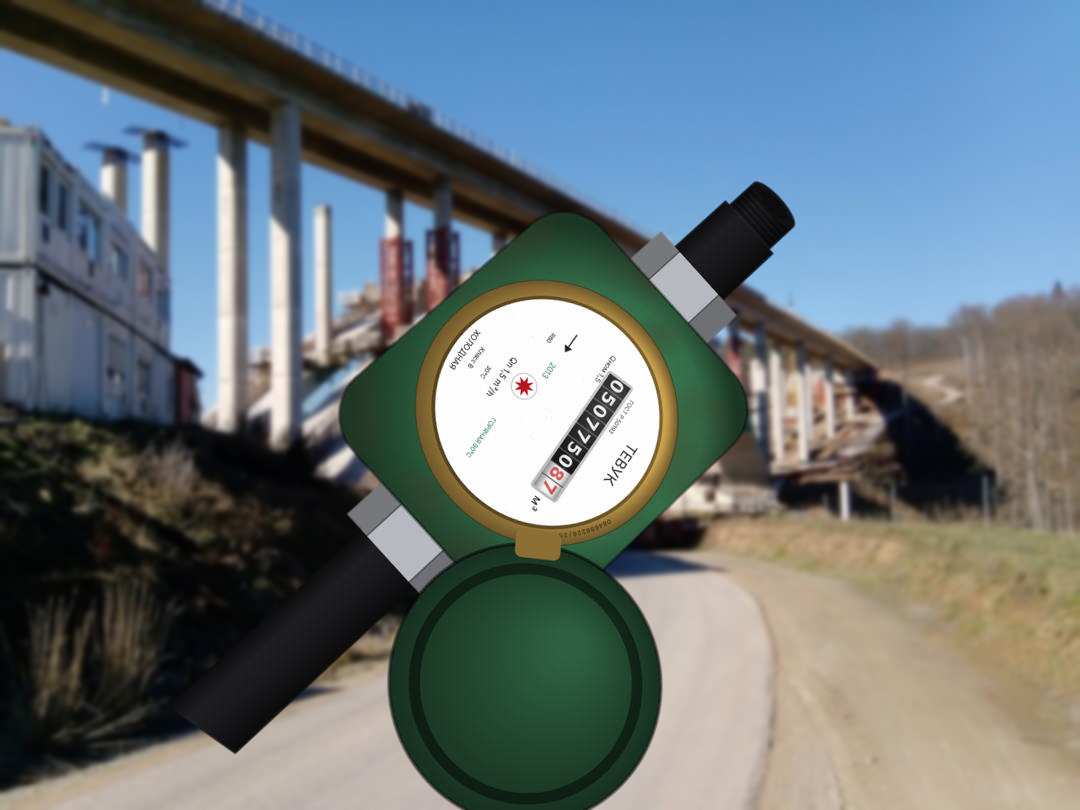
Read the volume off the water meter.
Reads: 507750.87 m³
